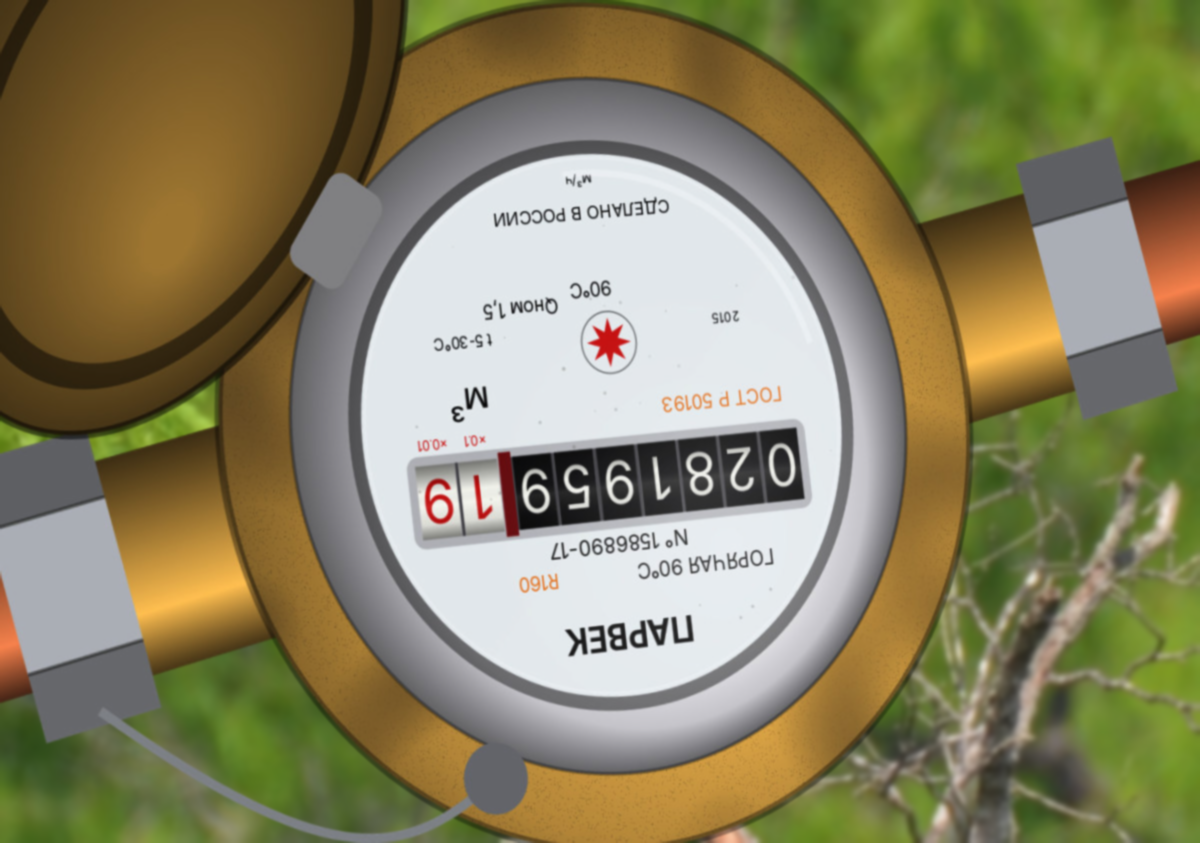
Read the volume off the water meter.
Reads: 281959.19 m³
